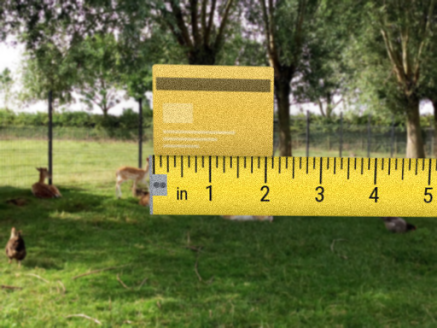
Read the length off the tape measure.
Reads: 2.125 in
